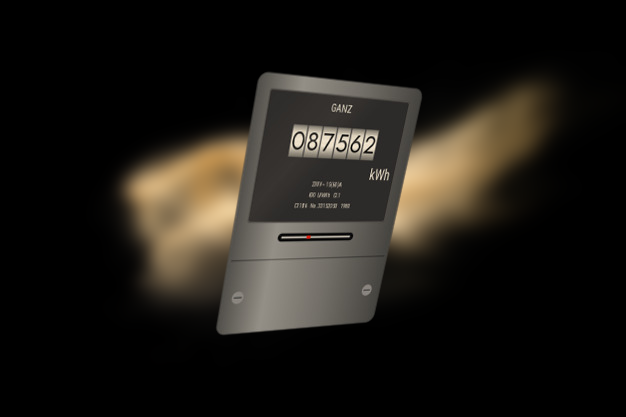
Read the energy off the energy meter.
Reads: 87562 kWh
